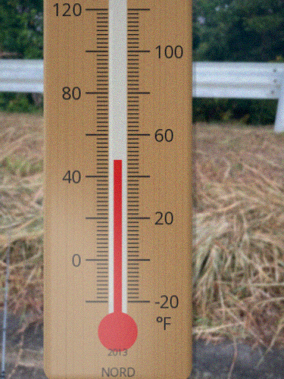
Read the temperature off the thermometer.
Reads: 48 °F
